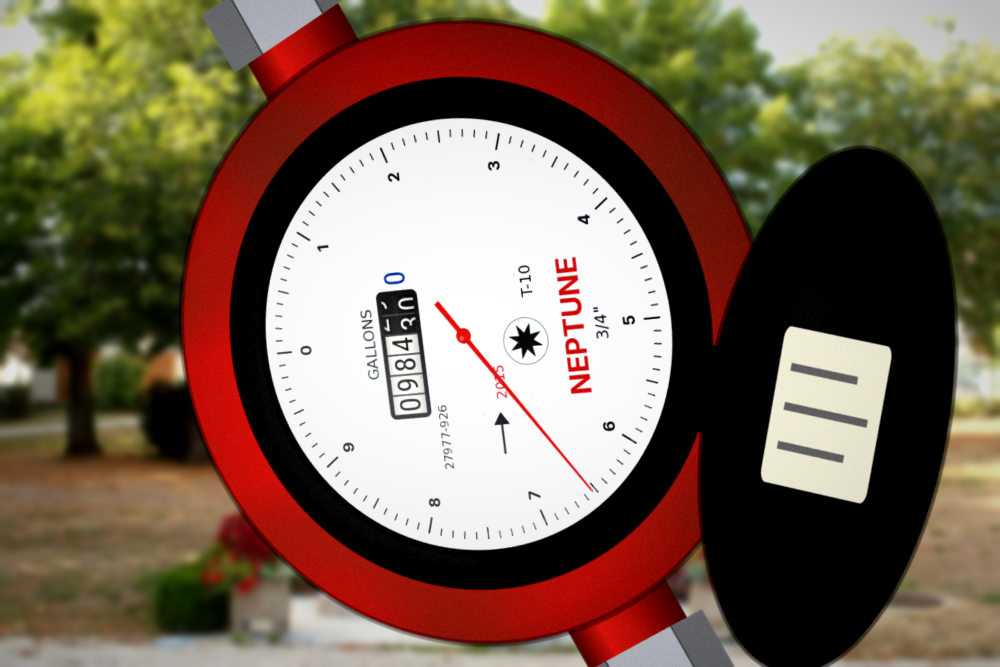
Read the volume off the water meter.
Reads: 984296.5 gal
